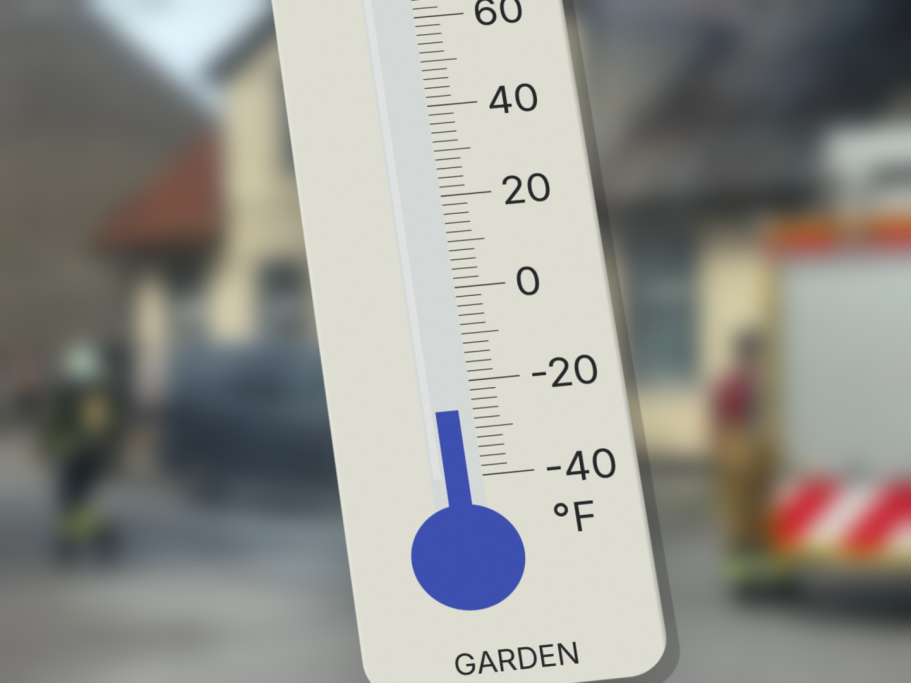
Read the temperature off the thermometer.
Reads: -26 °F
